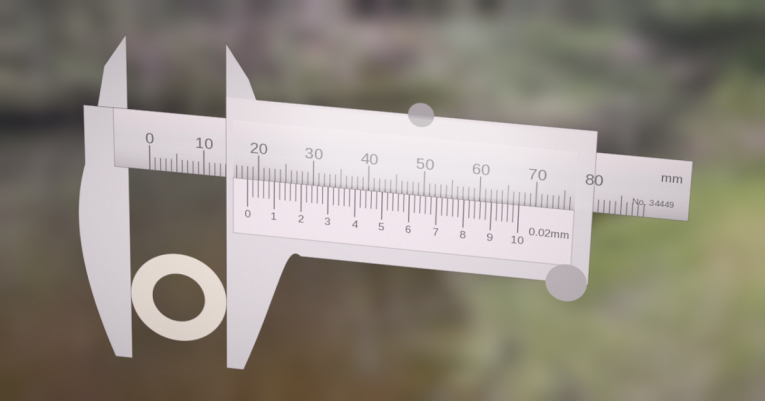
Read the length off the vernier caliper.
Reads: 18.0 mm
